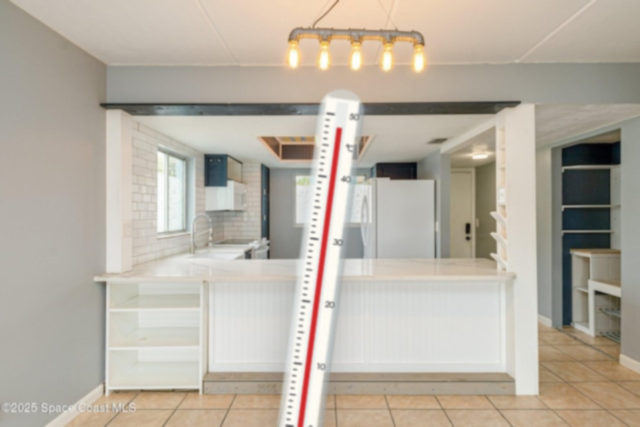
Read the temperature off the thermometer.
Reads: 48 °C
